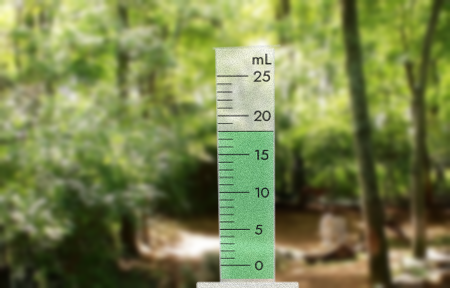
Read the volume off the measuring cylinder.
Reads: 18 mL
